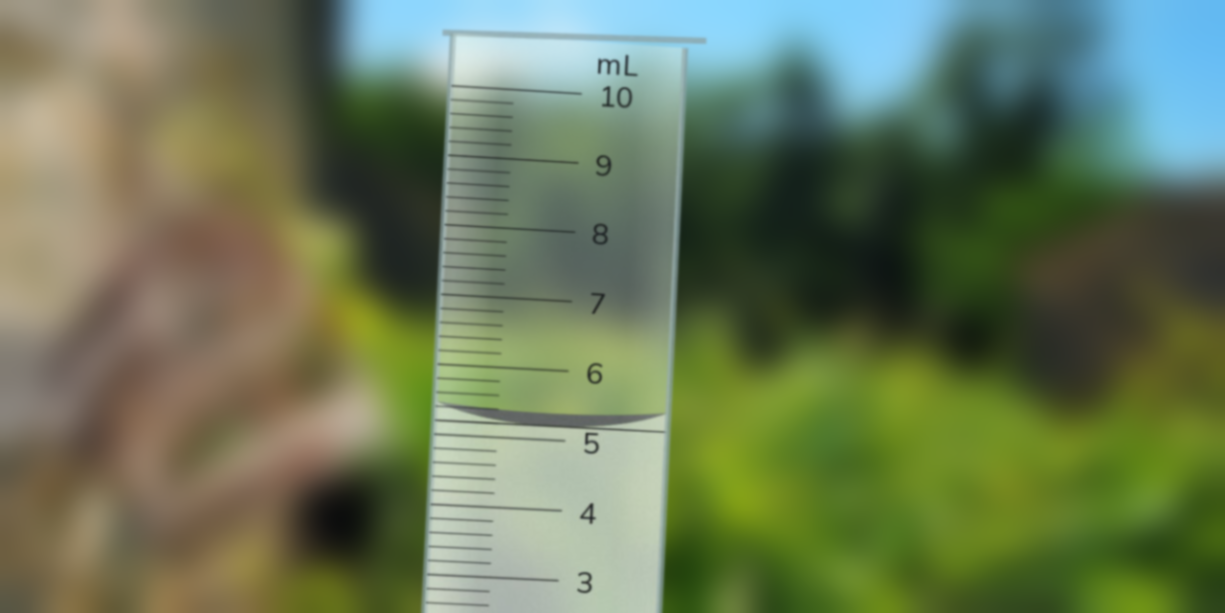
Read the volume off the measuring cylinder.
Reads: 5.2 mL
